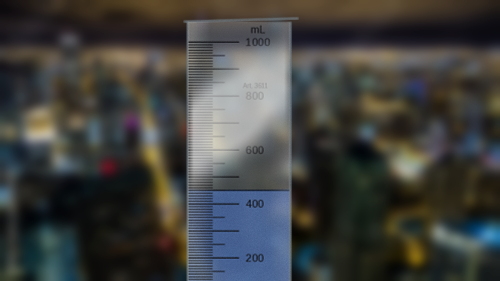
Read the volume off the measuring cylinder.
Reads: 450 mL
